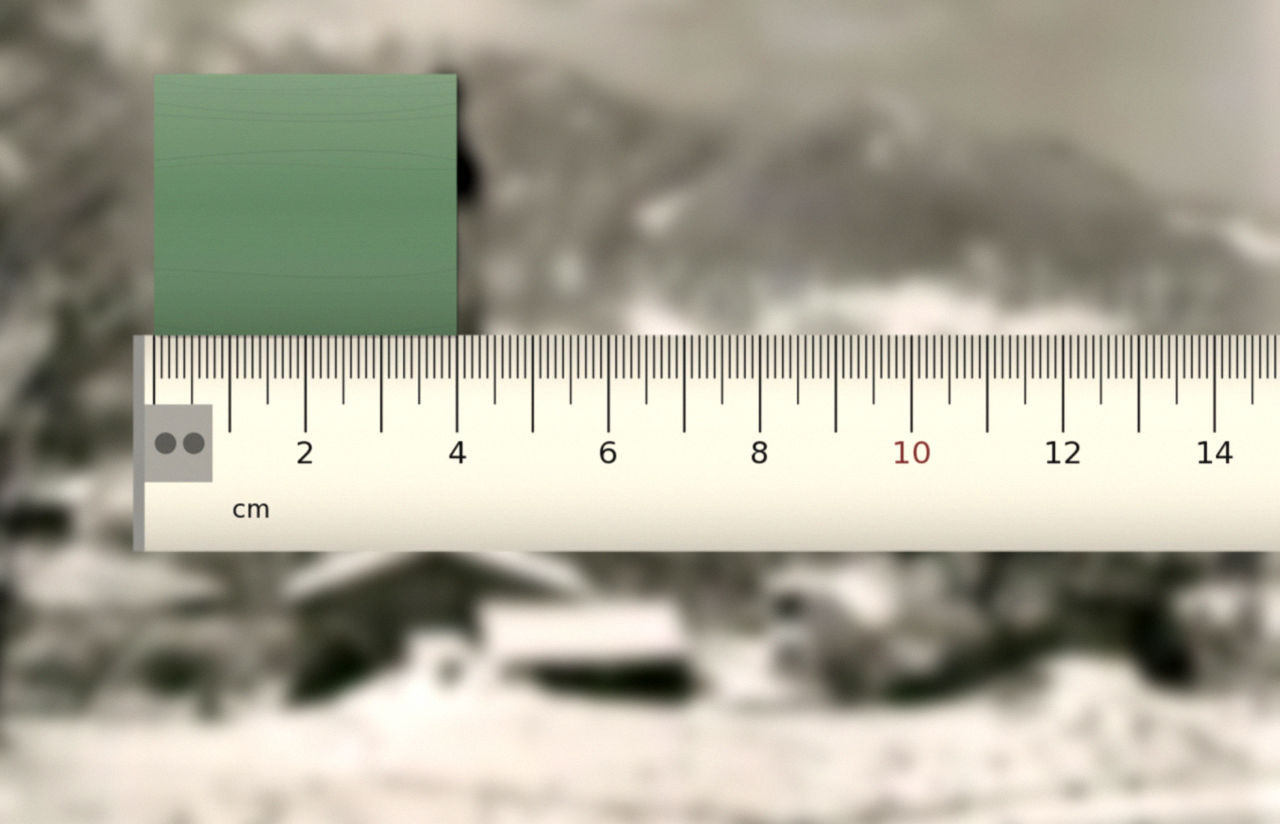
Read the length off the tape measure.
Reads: 4 cm
